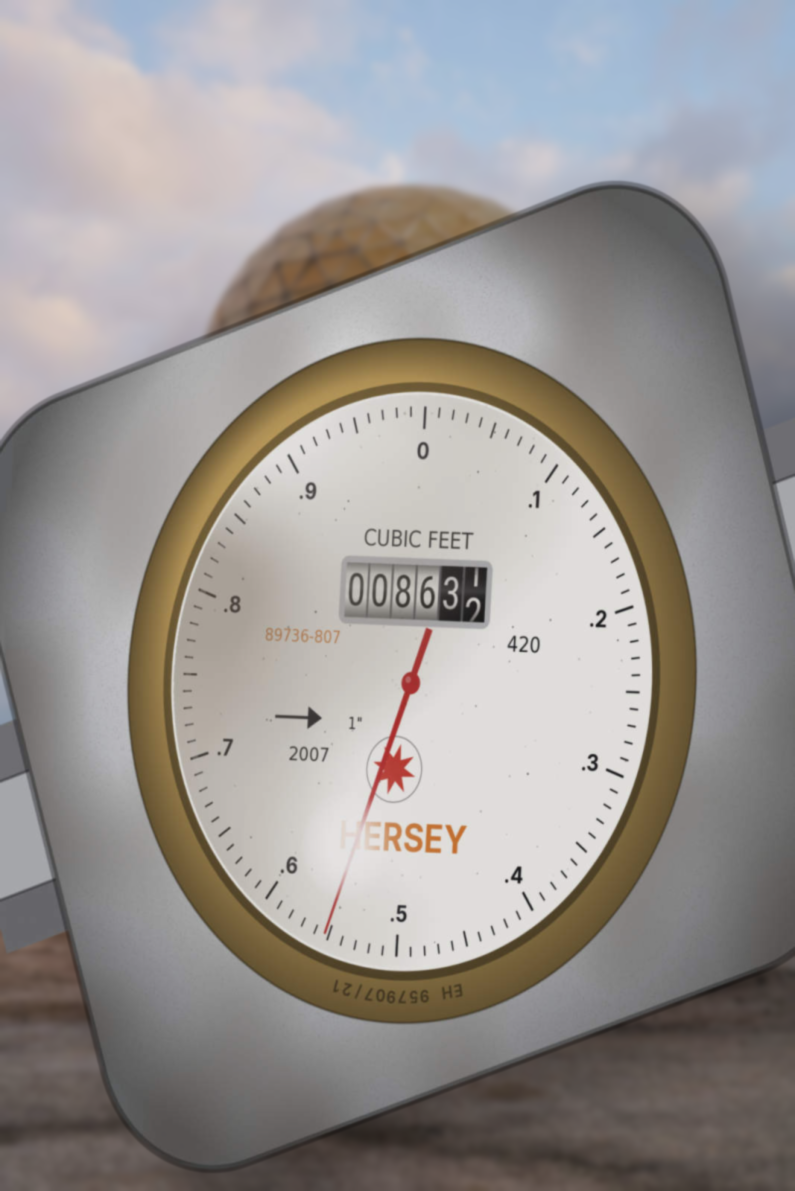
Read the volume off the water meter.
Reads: 8631.55 ft³
